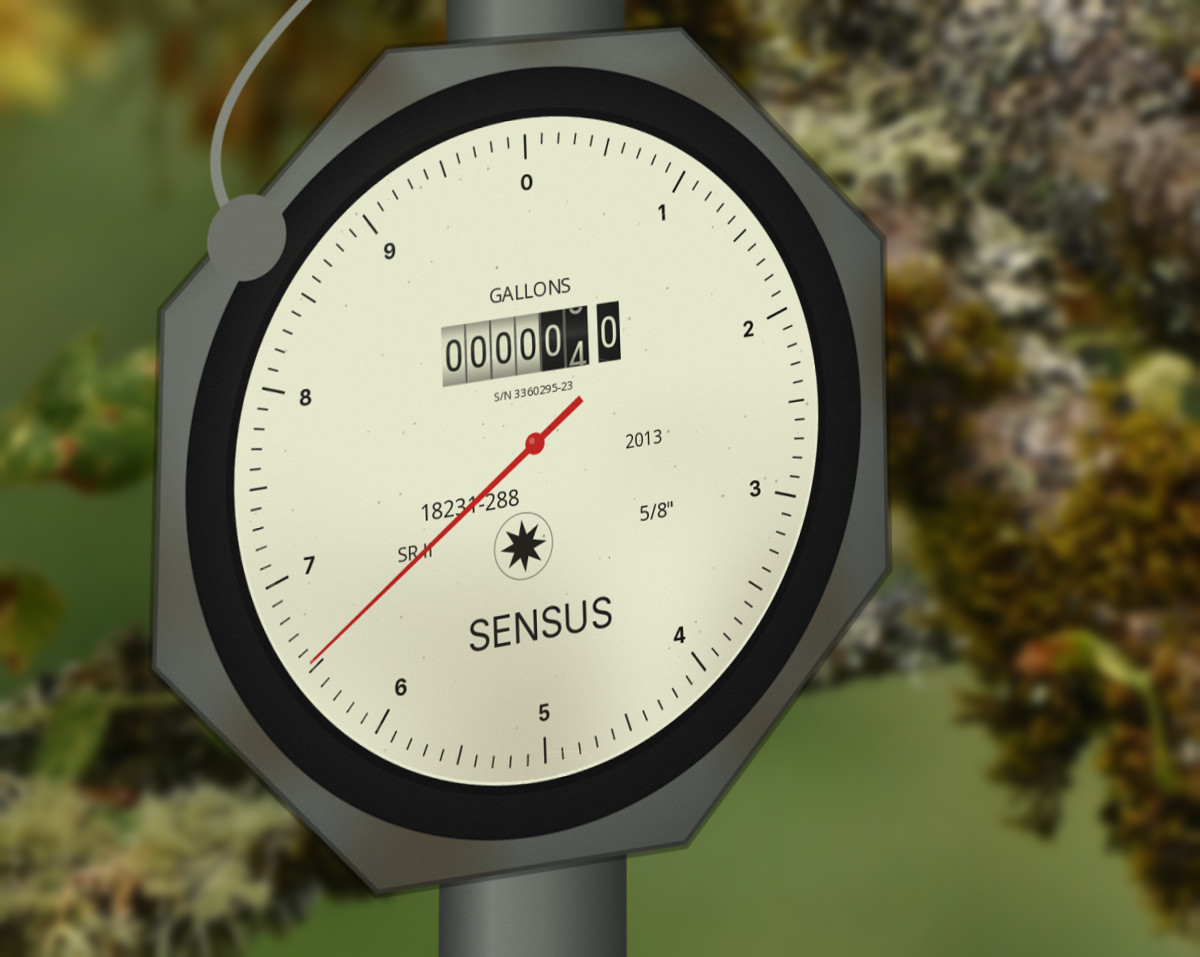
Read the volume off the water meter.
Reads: 36.5 gal
